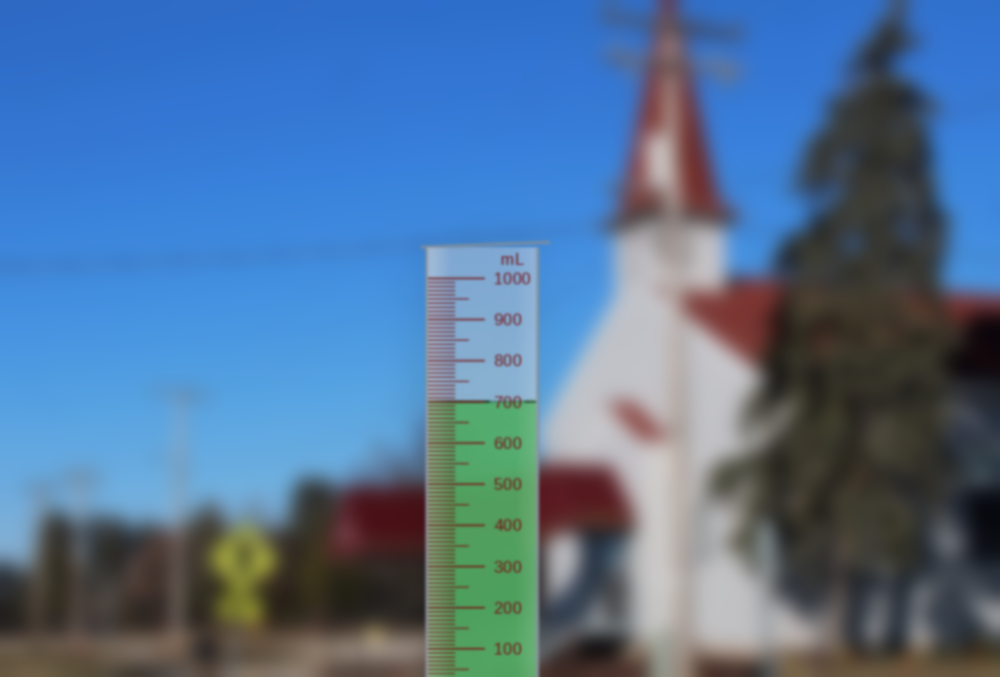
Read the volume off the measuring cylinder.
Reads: 700 mL
